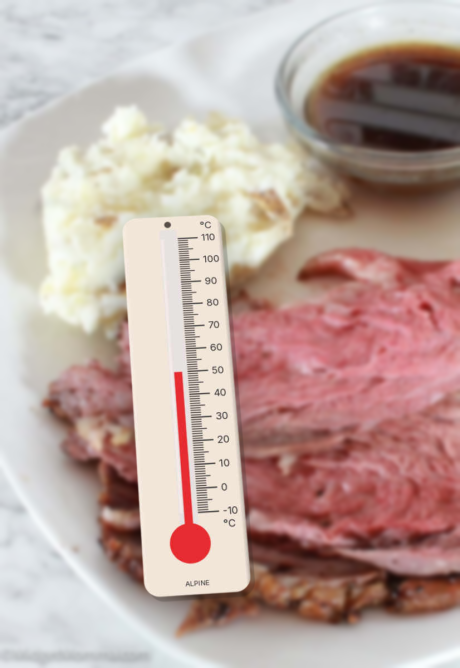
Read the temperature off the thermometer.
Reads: 50 °C
